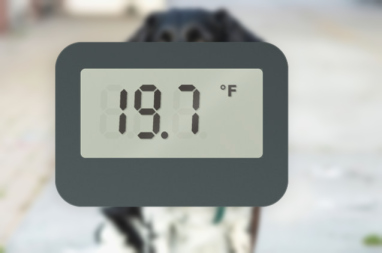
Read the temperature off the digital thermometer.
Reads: 19.7 °F
